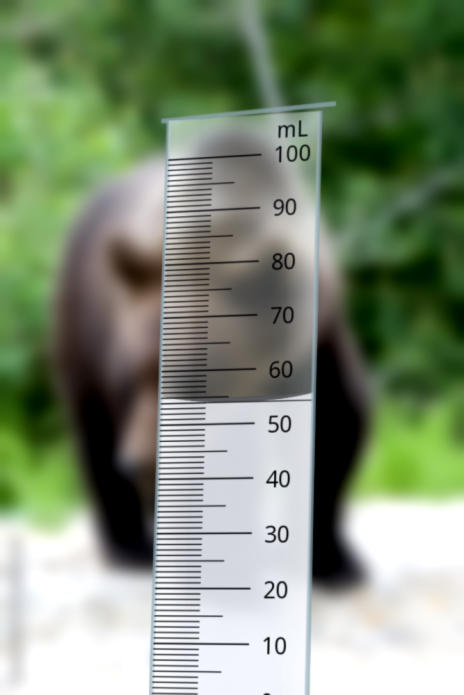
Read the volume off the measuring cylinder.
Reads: 54 mL
